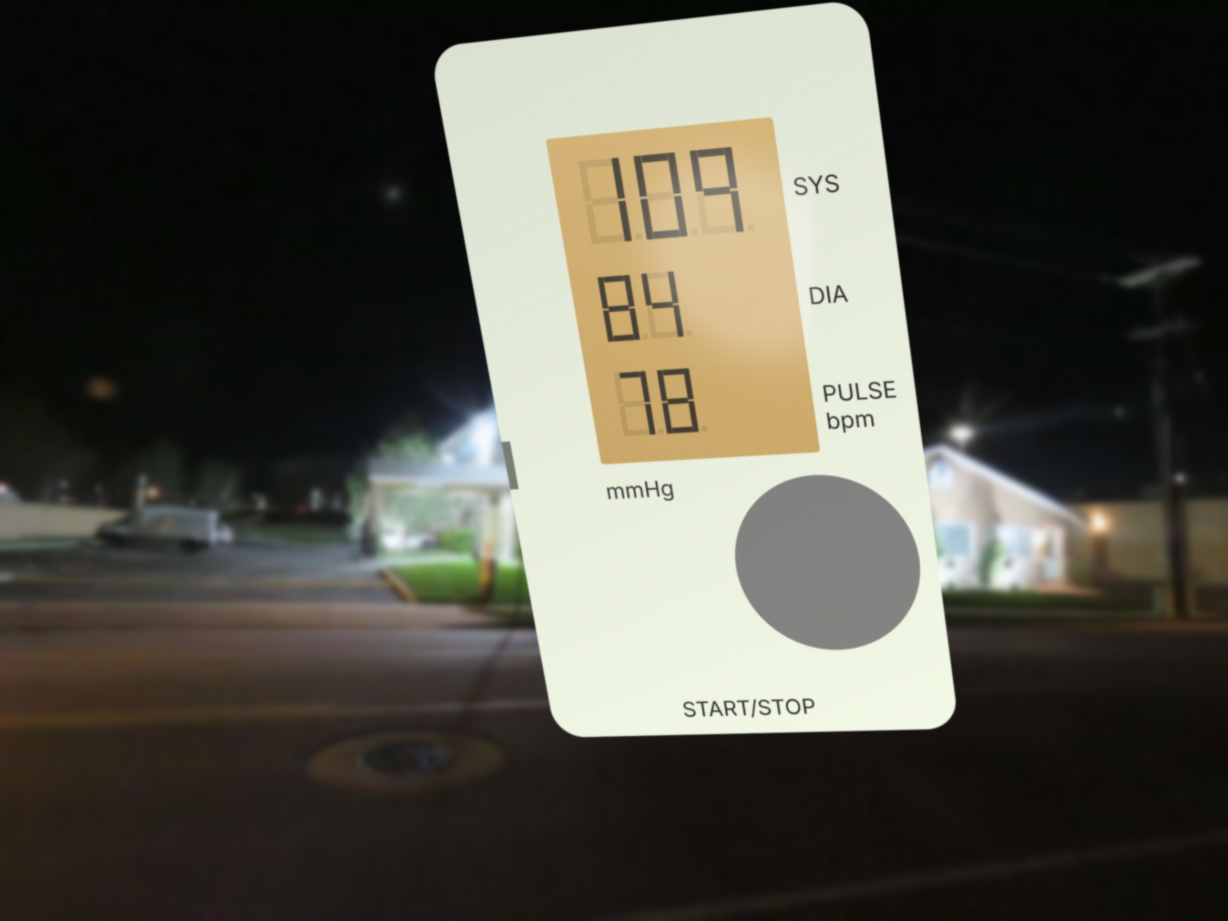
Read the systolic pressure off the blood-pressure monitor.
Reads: 109 mmHg
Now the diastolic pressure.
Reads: 84 mmHg
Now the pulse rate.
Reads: 78 bpm
